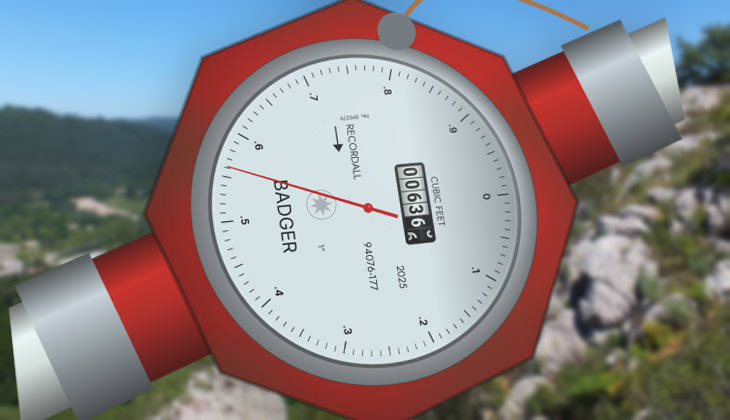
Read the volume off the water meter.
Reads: 6365.56 ft³
